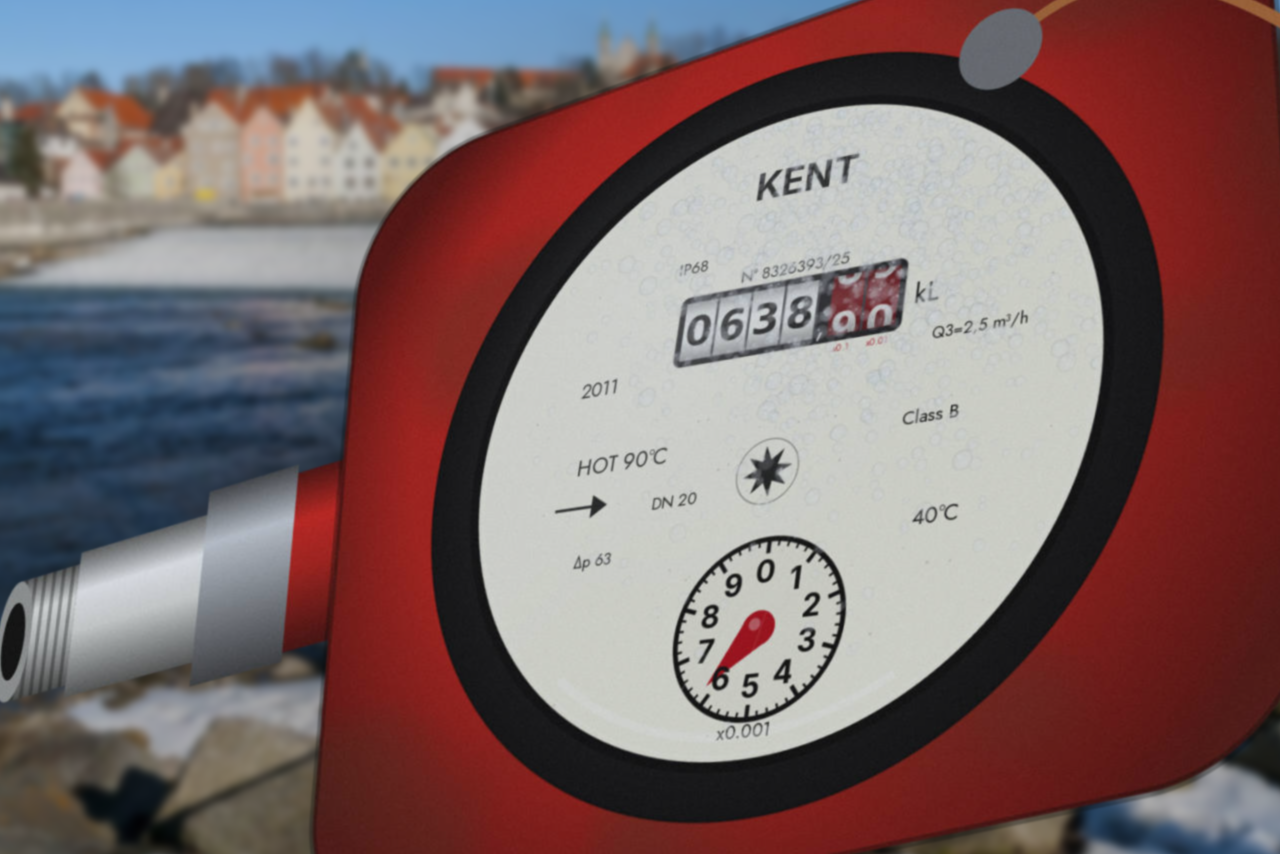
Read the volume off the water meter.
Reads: 638.896 kL
